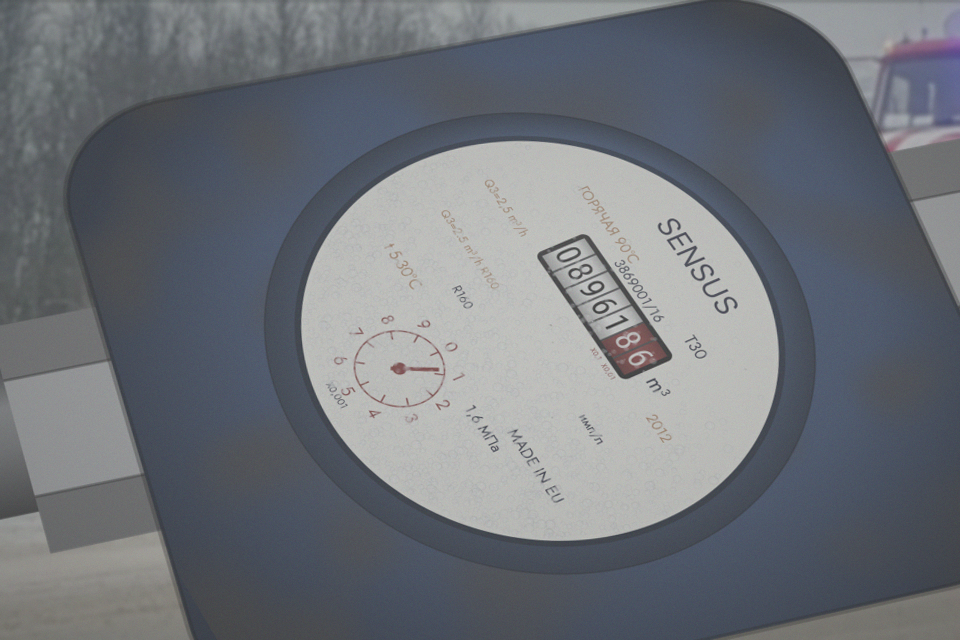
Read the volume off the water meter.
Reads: 8961.860 m³
